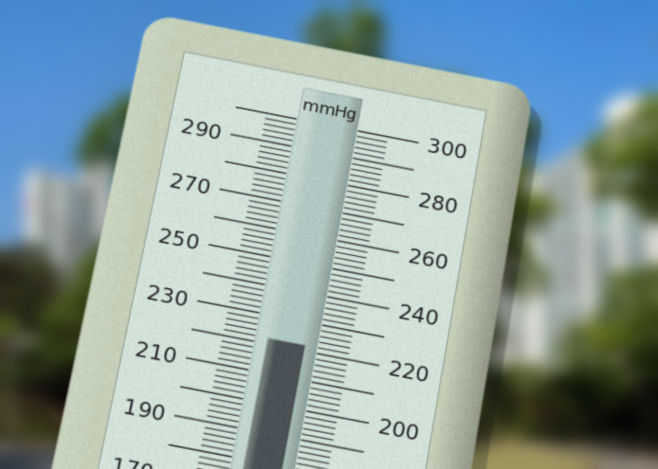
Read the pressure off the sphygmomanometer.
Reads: 222 mmHg
